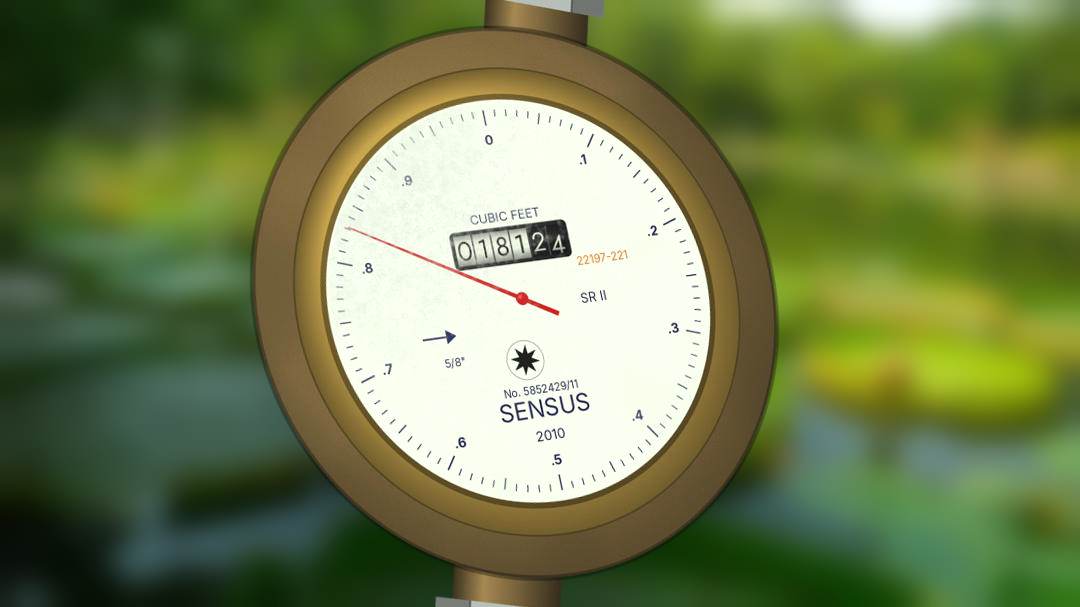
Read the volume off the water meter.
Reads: 18123.83 ft³
